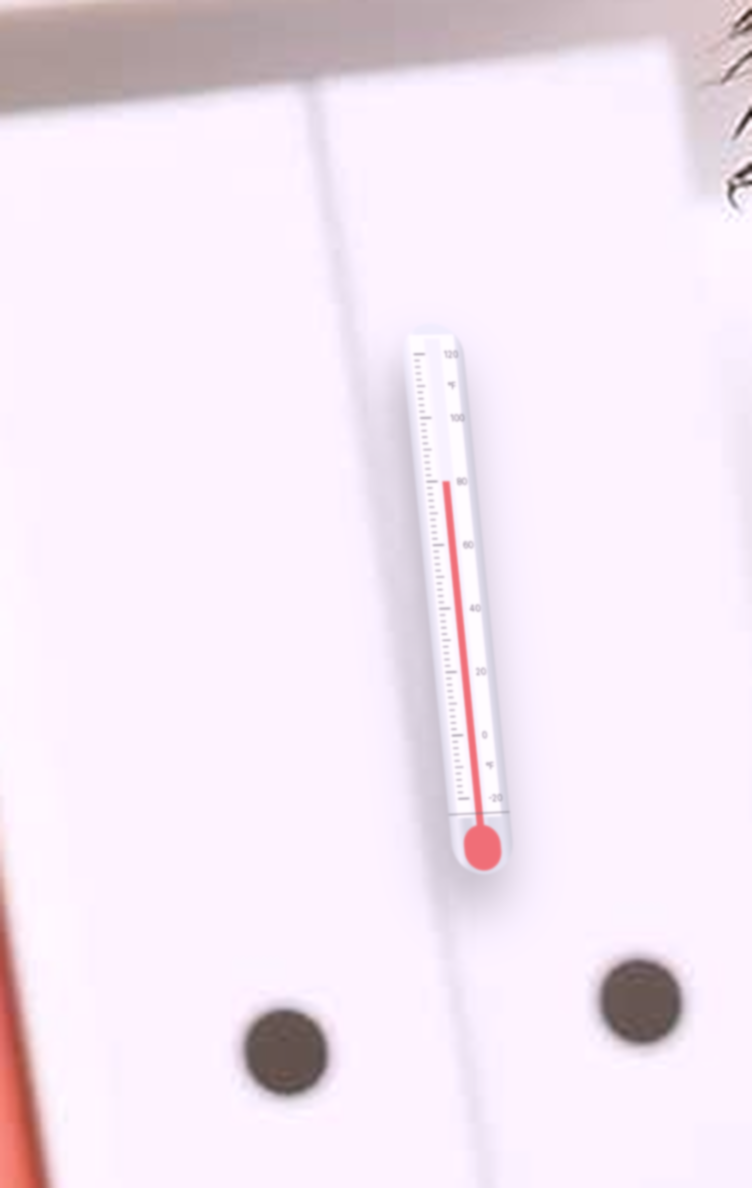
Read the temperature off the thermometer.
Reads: 80 °F
